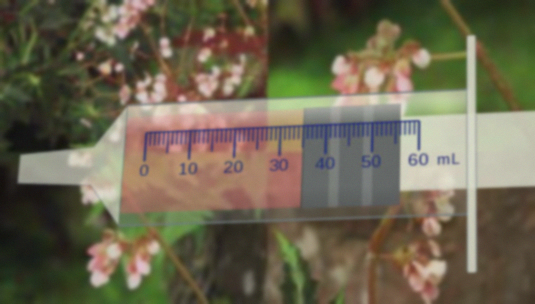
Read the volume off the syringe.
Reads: 35 mL
